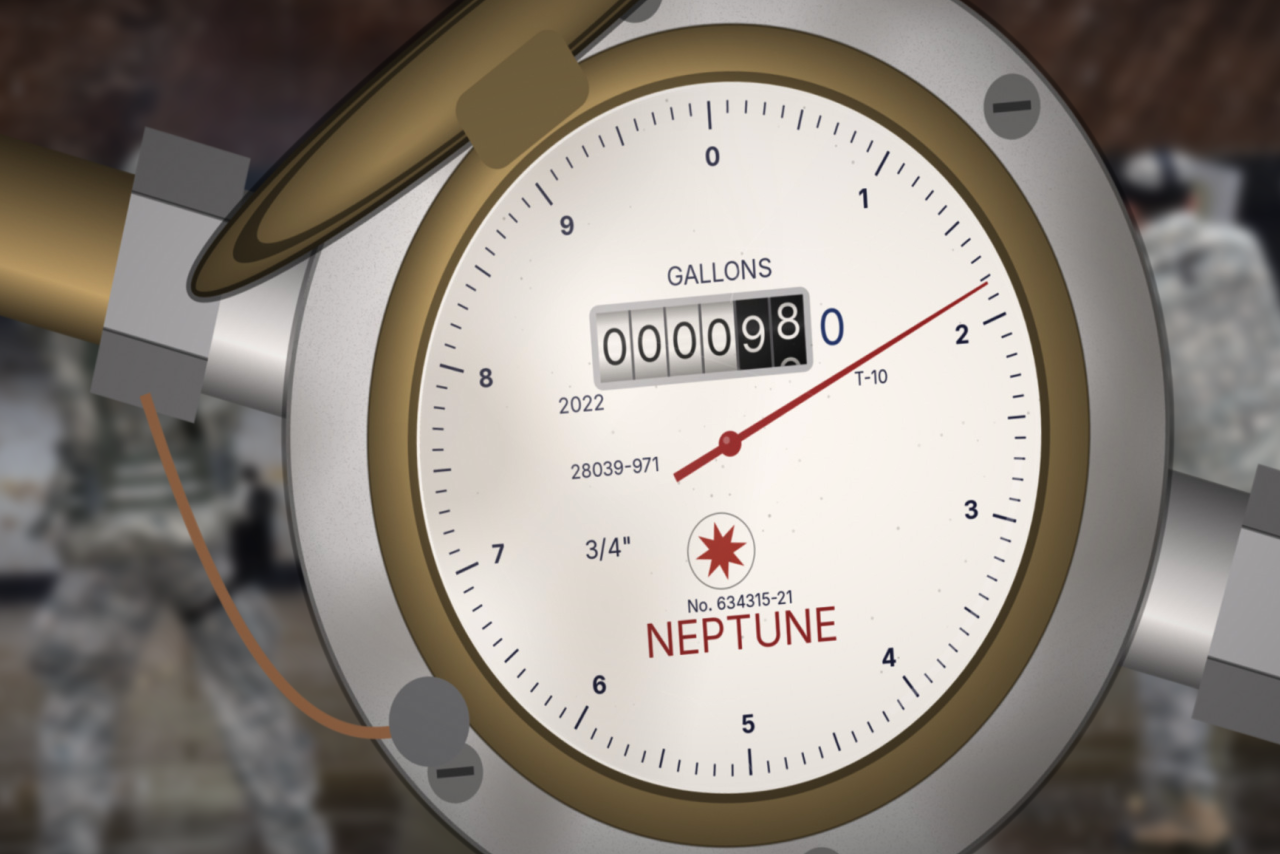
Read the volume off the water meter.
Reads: 981.8 gal
